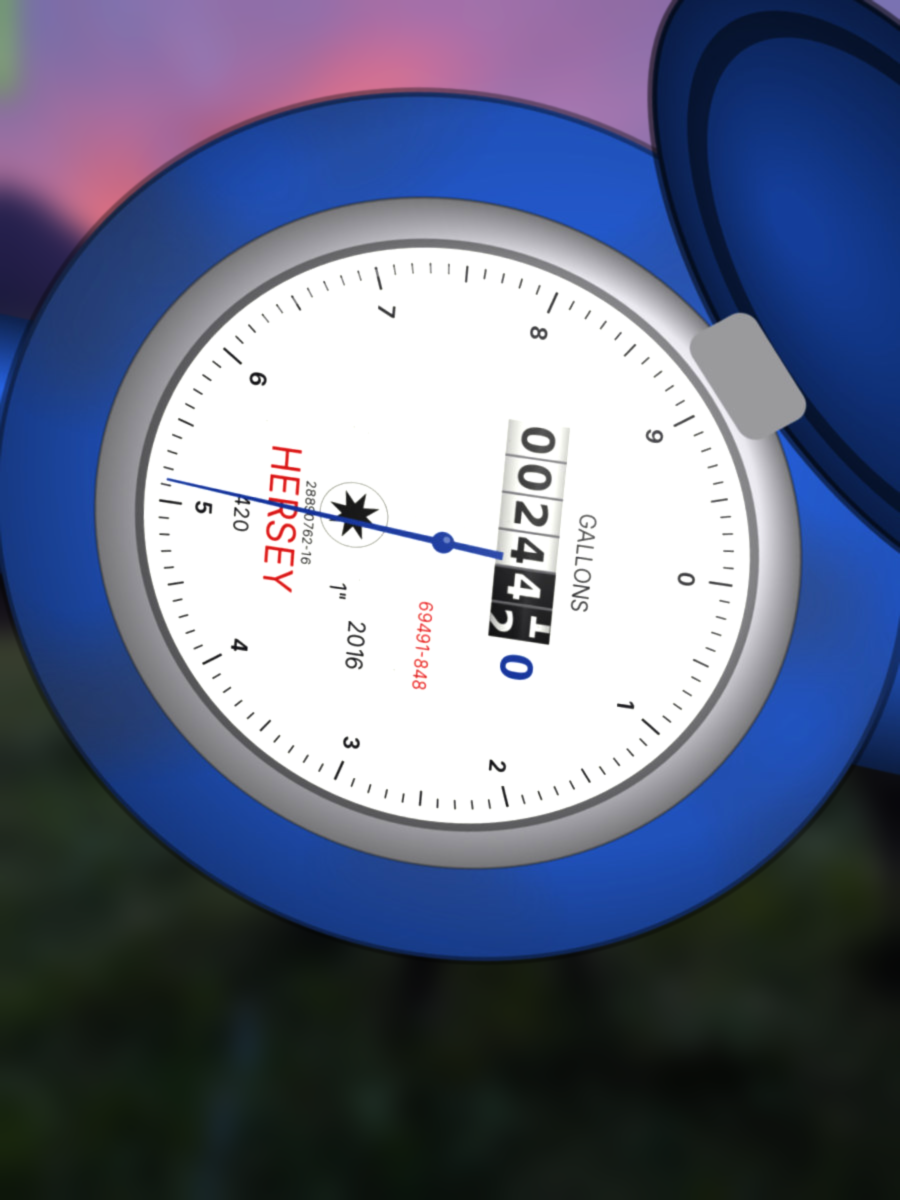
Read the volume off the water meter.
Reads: 24415.1 gal
